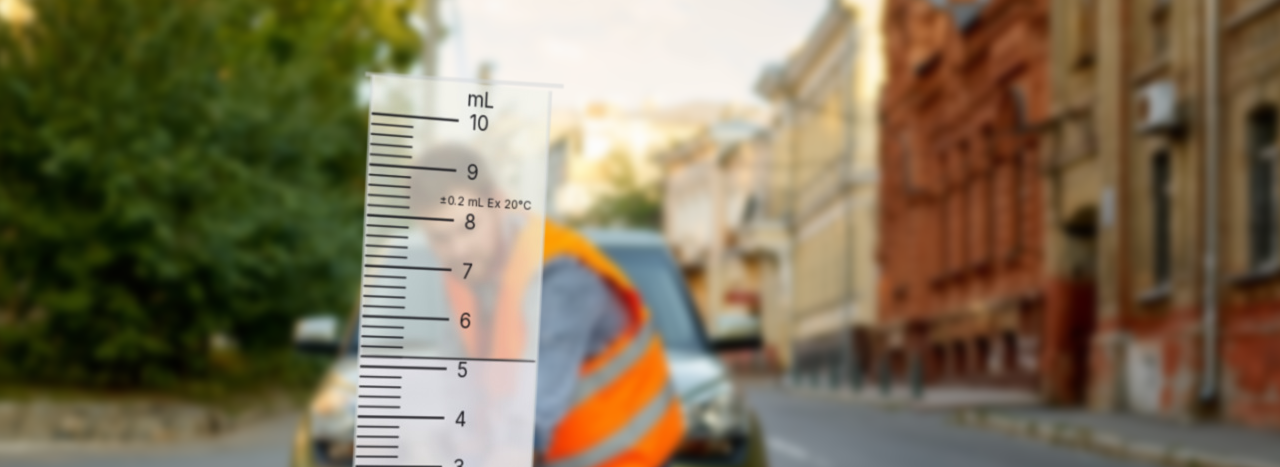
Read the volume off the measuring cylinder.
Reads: 5.2 mL
